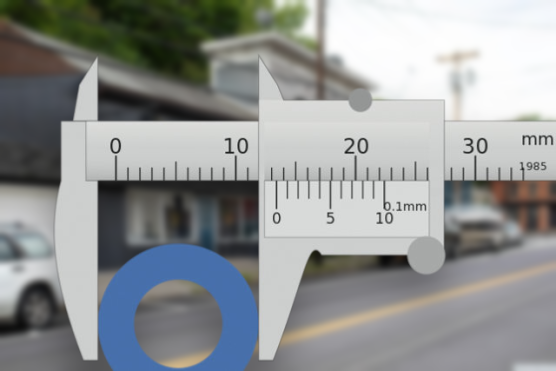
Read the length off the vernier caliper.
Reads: 13.4 mm
